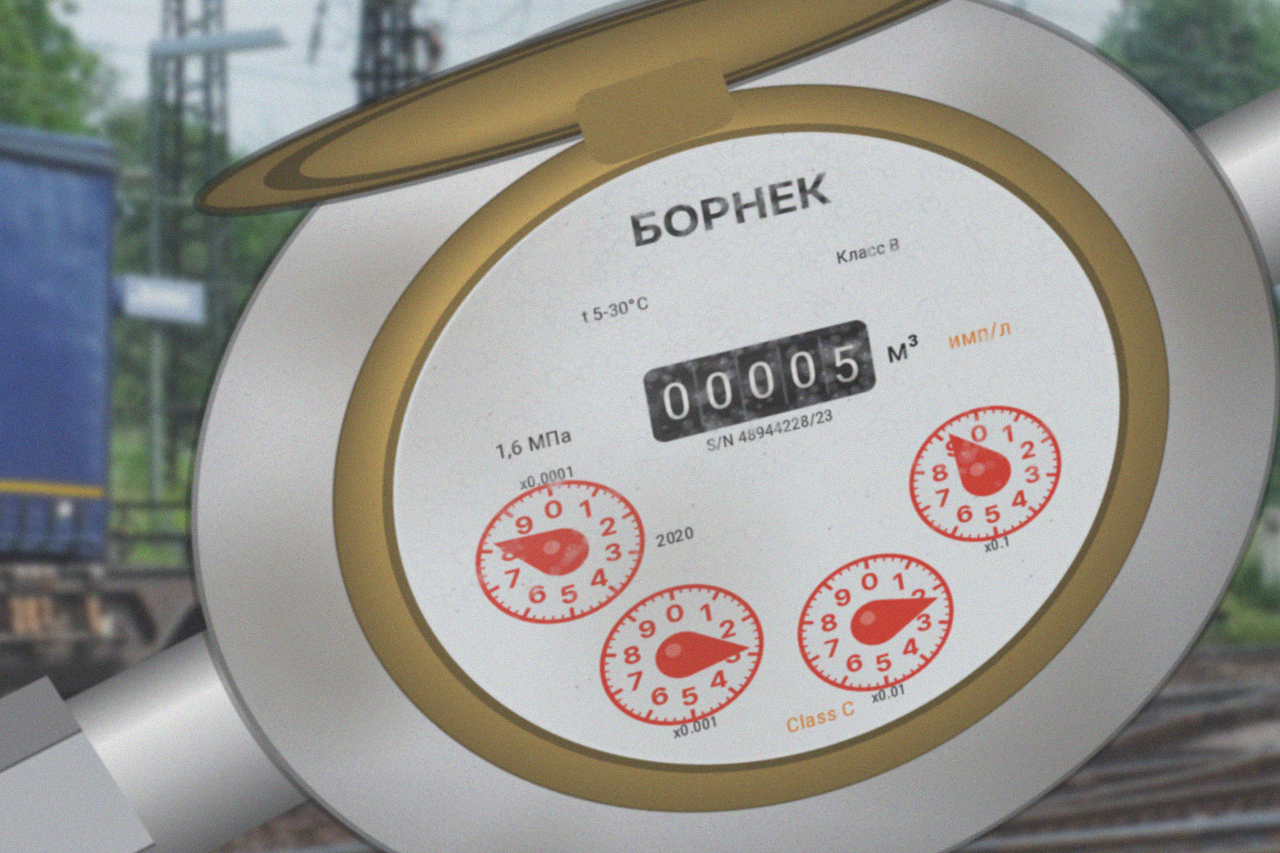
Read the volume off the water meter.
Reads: 4.9228 m³
